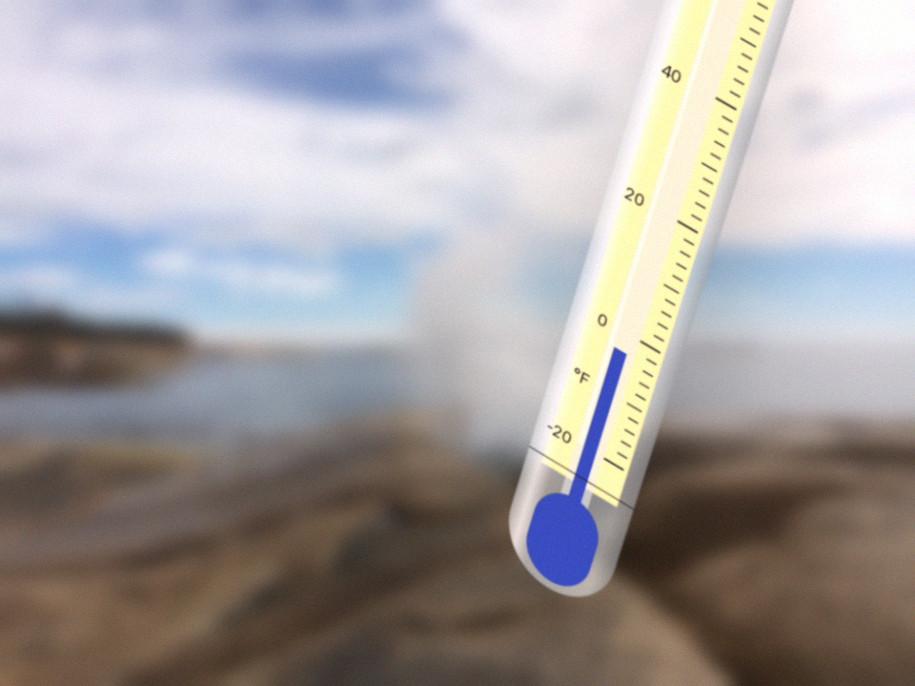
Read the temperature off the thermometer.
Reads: -3 °F
